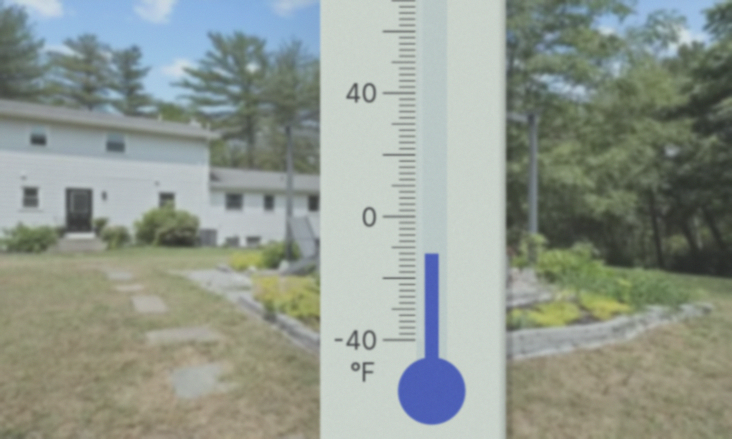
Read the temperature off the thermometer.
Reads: -12 °F
